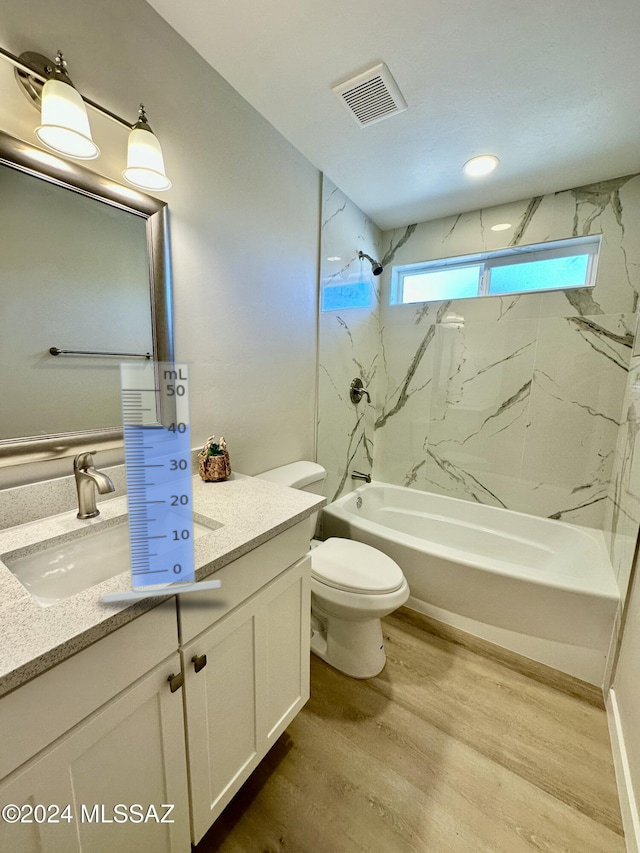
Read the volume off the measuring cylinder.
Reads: 40 mL
